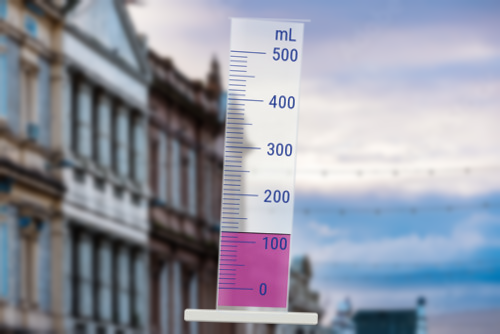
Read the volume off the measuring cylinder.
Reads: 120 mL
